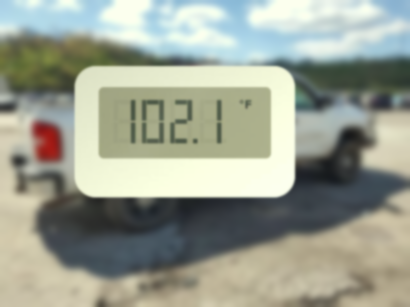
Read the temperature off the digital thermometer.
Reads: 102.1 °F
